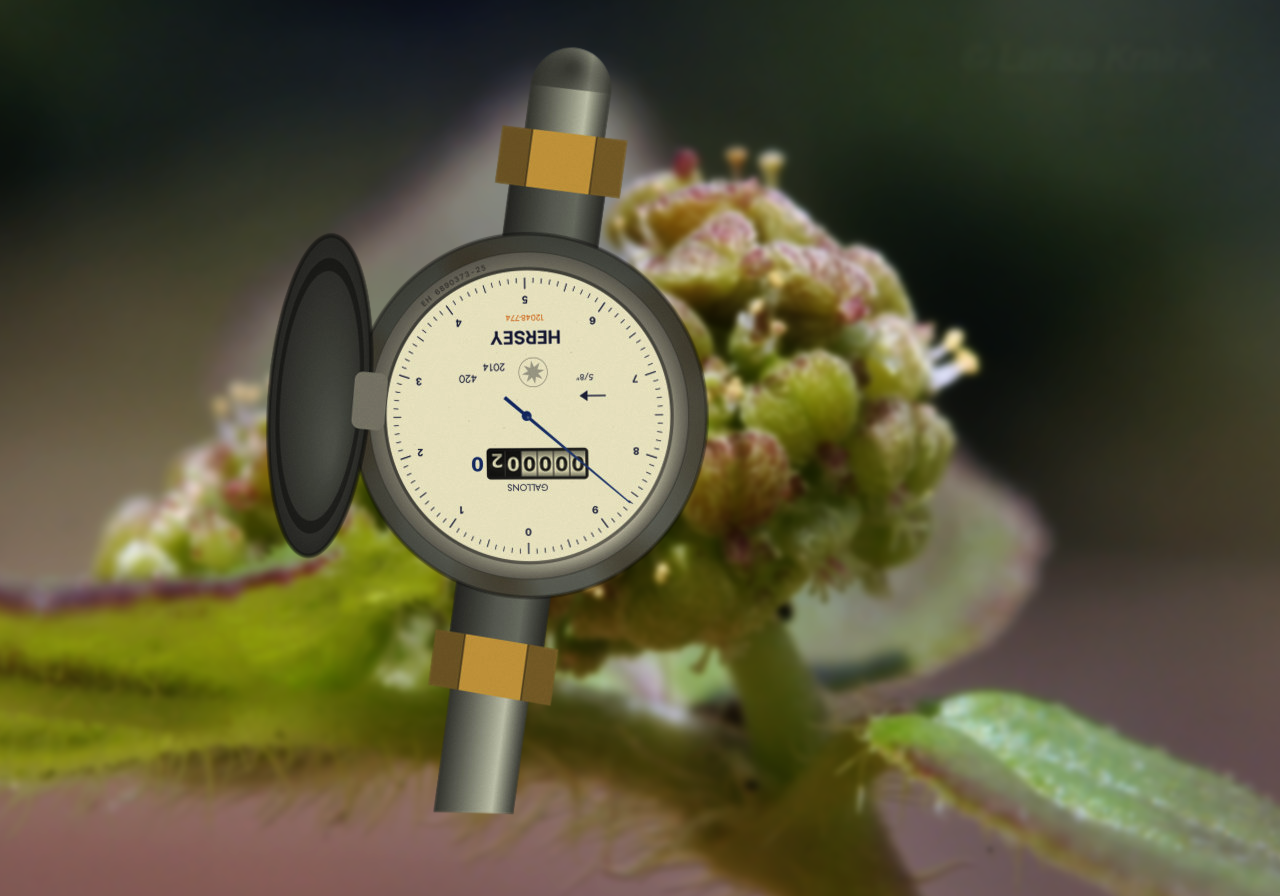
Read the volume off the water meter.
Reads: 18.6 gal
